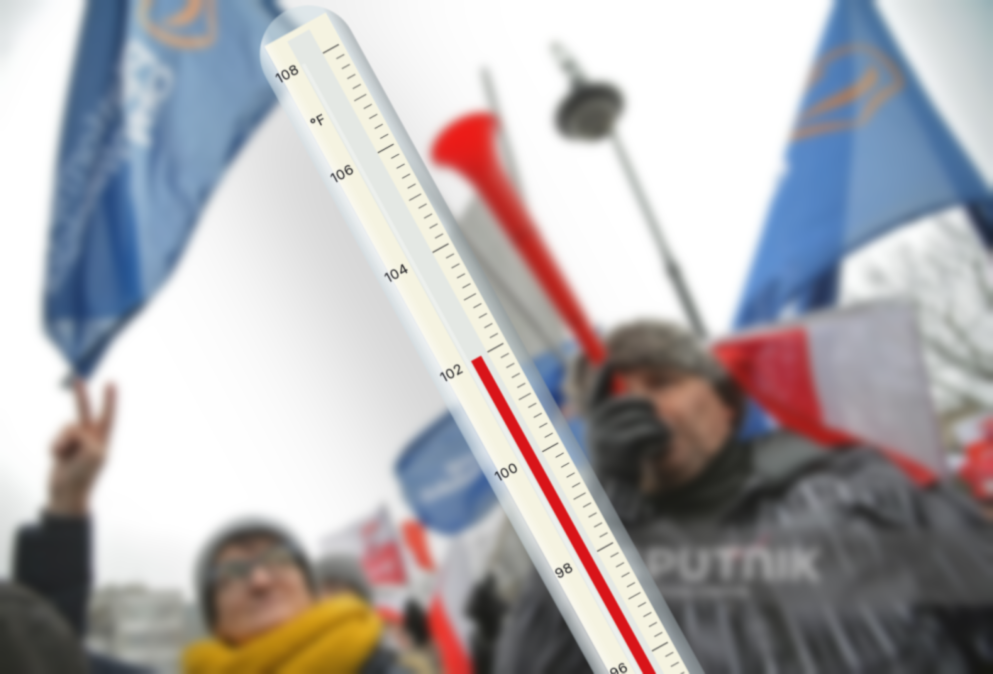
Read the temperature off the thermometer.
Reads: 102 °F
